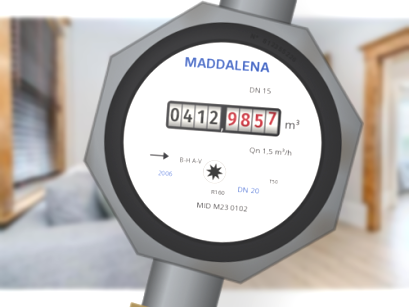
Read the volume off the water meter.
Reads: 412.9857 m³
